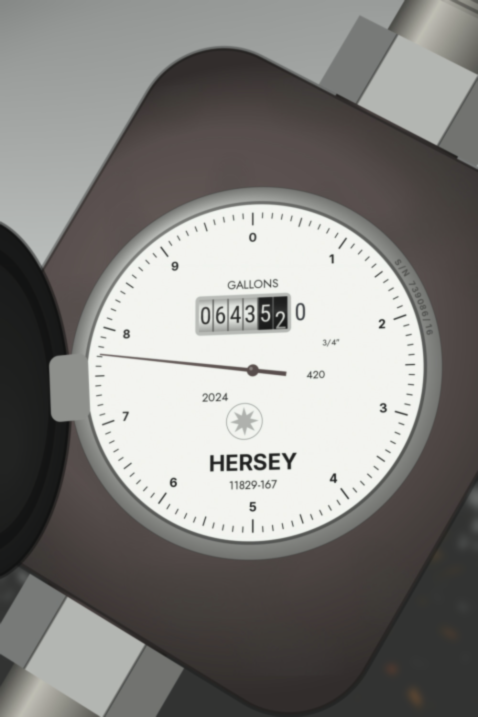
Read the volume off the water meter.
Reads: 643517.7 gal
